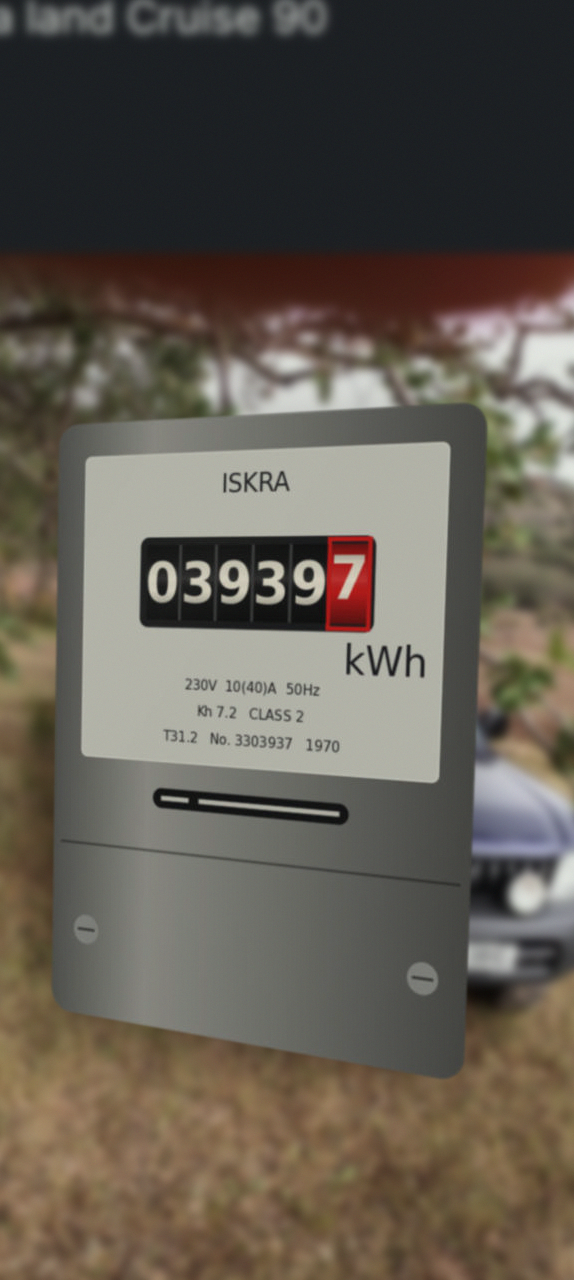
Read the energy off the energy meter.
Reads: 3939.7 kWh
